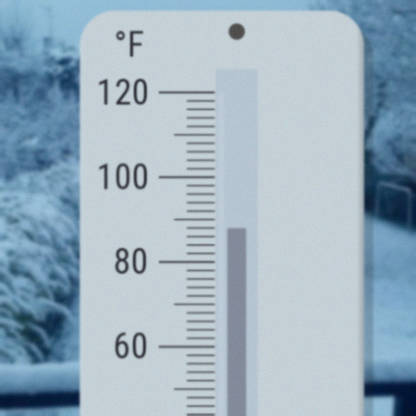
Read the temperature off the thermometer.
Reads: 88 °F
